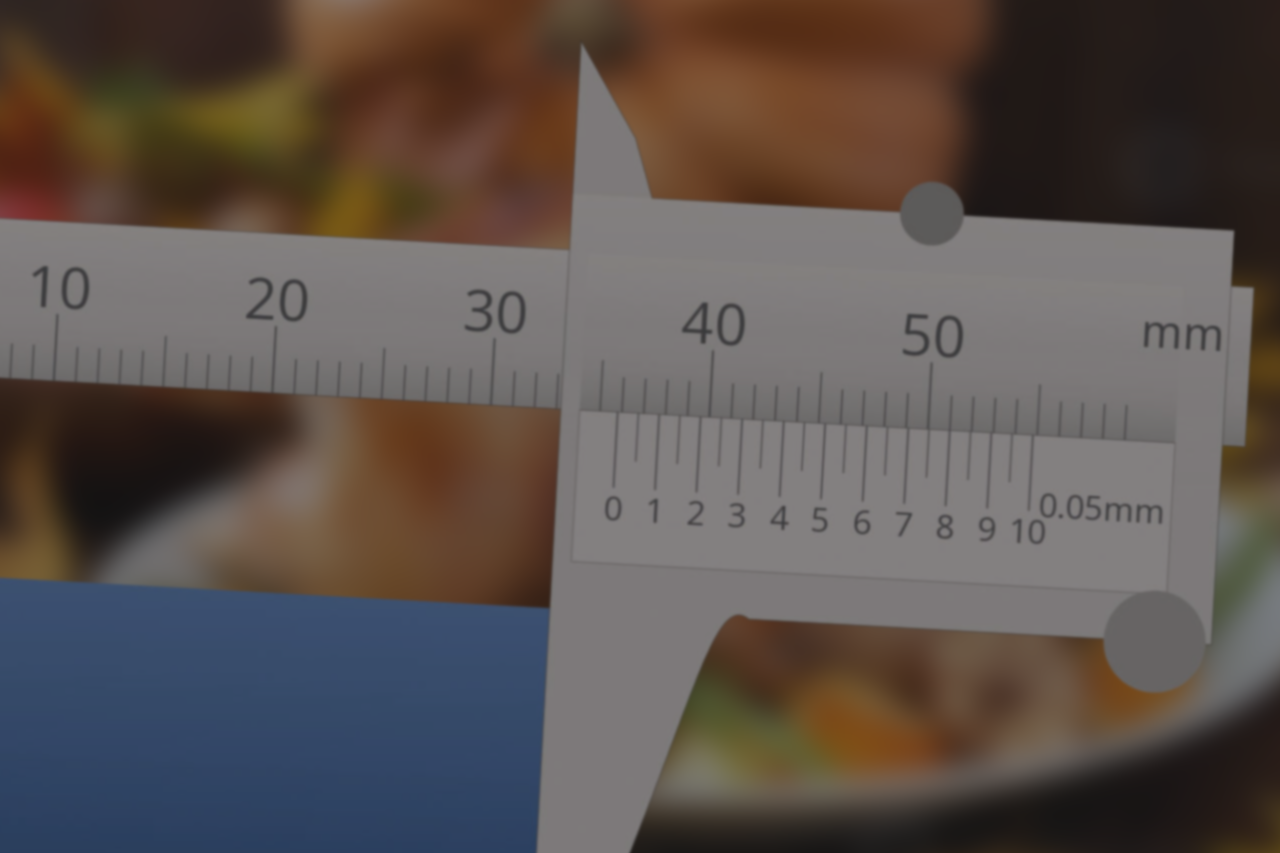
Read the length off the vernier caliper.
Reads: 35.8 mm
